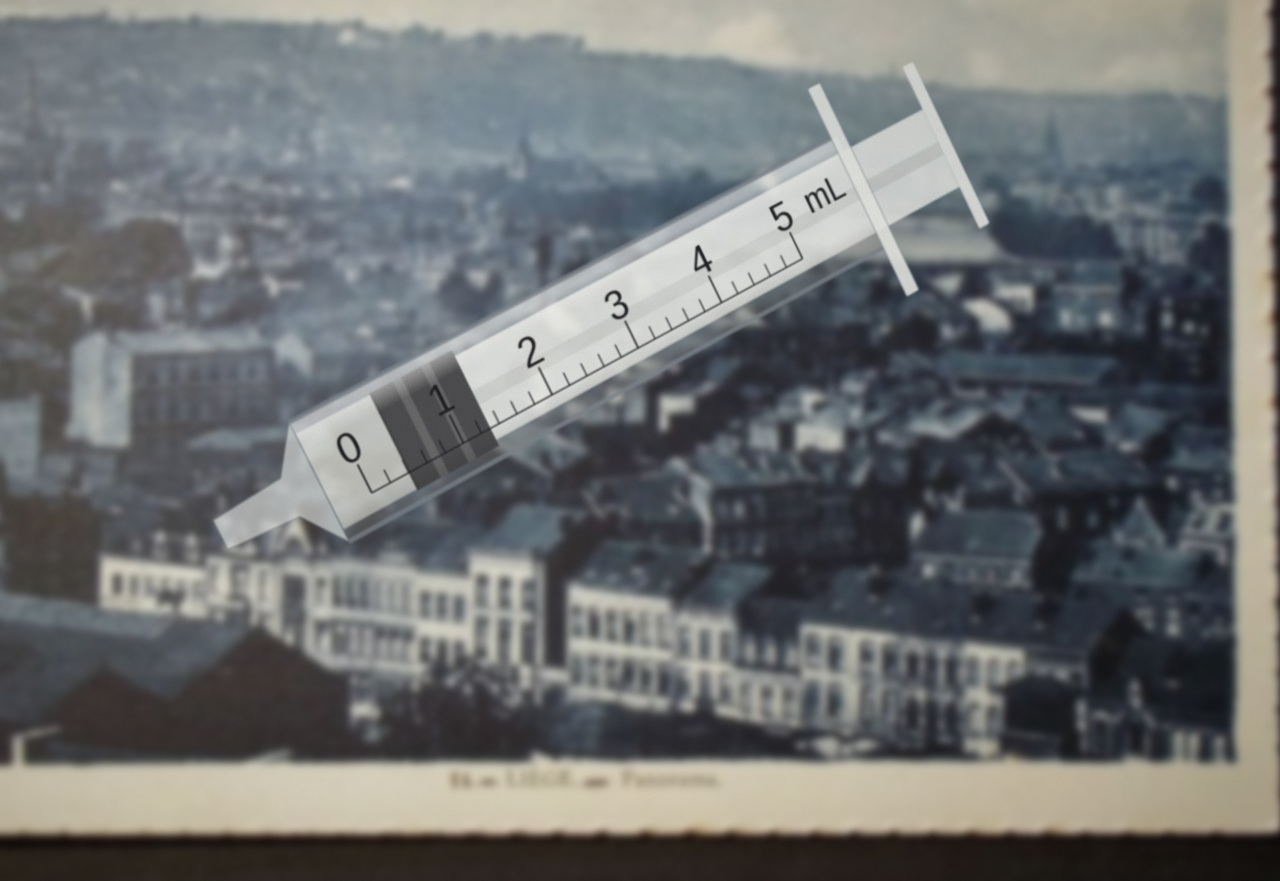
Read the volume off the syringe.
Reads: 0.4 mL
